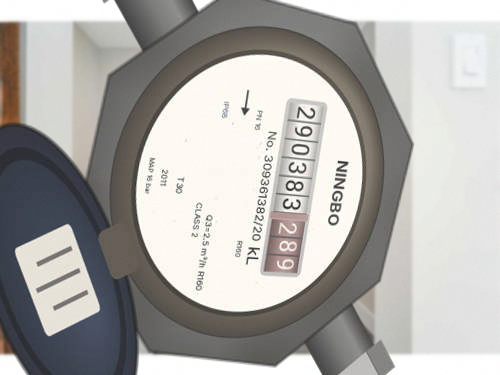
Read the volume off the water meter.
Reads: 290383.289 kL
